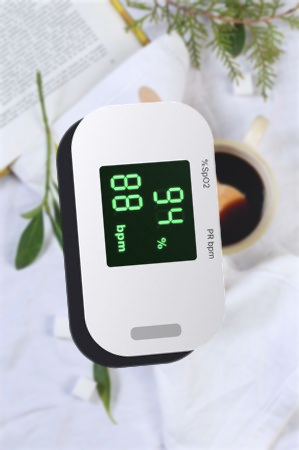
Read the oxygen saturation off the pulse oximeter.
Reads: 94 %
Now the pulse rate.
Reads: 88 bpm
